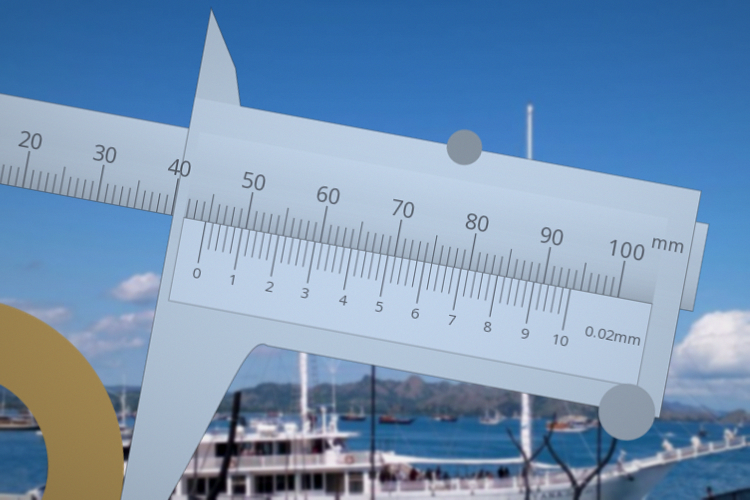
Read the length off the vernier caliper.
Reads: 44.6 mm
